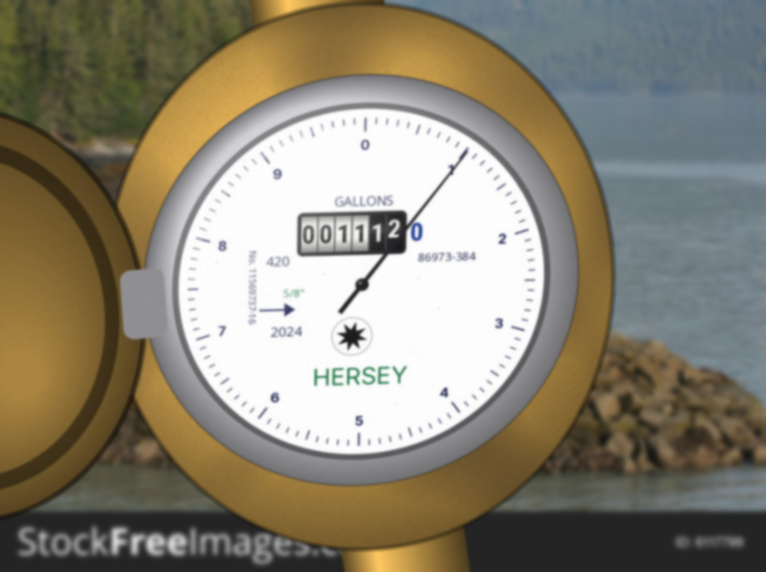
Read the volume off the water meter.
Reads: 11121.0 gal
